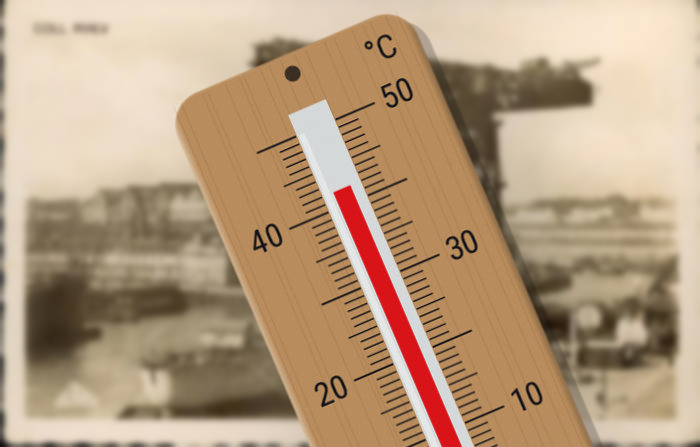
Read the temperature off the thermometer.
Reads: 42 °C
